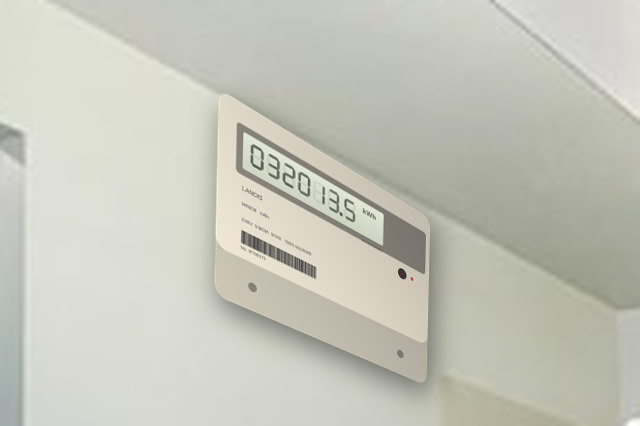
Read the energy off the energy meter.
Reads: 32013.5 kWh
